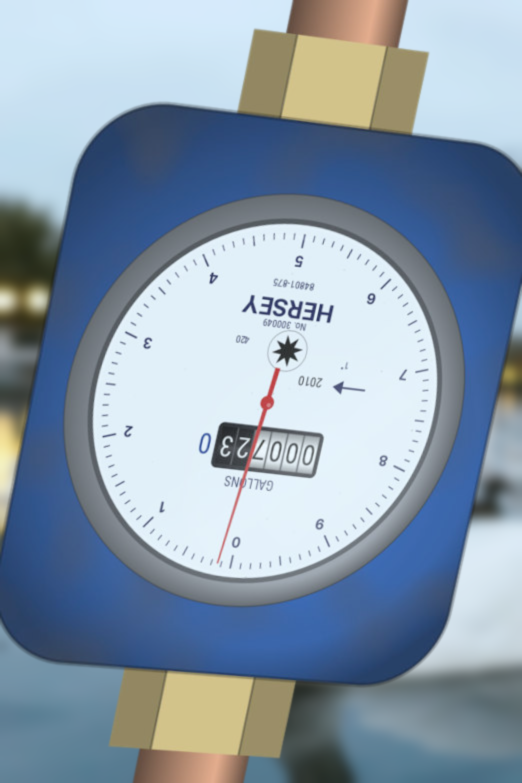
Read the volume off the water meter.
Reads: 7230.1 gal
